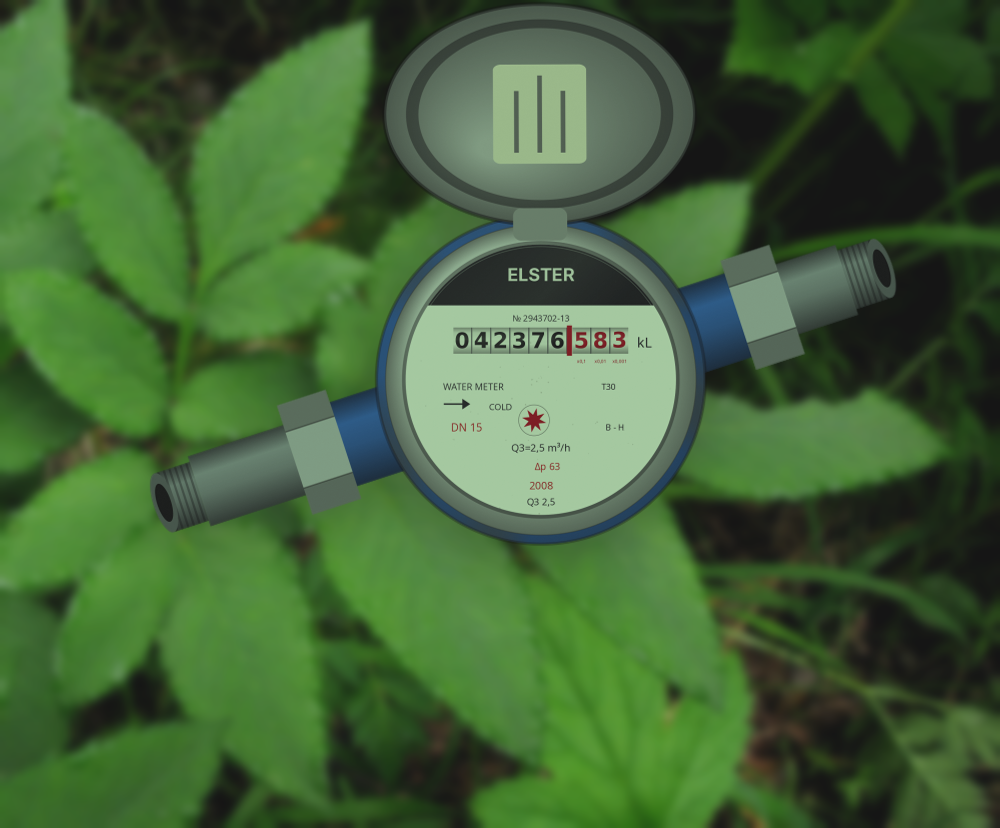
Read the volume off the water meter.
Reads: 42376.583 kL
